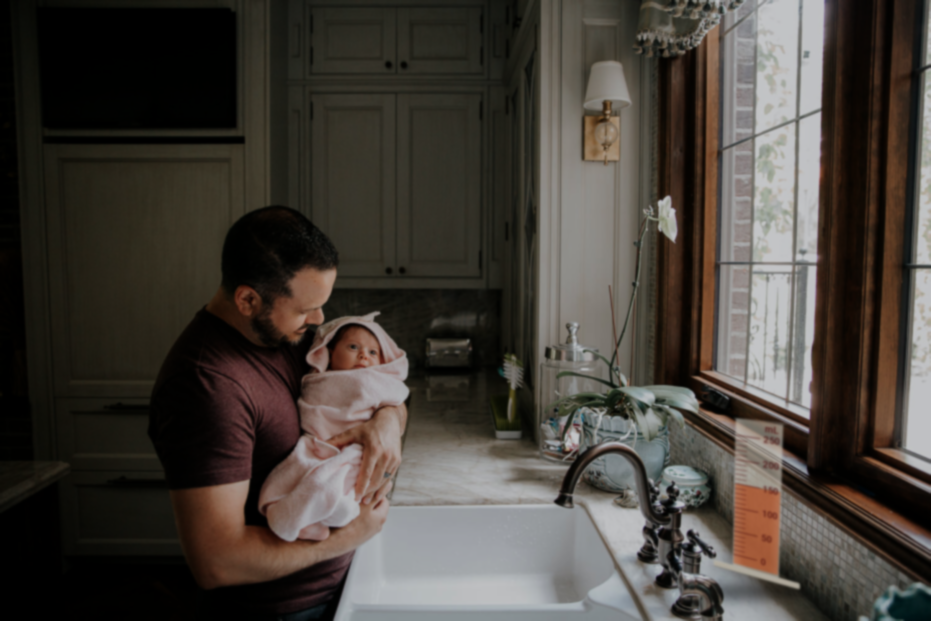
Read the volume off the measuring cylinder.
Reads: 150 mL
